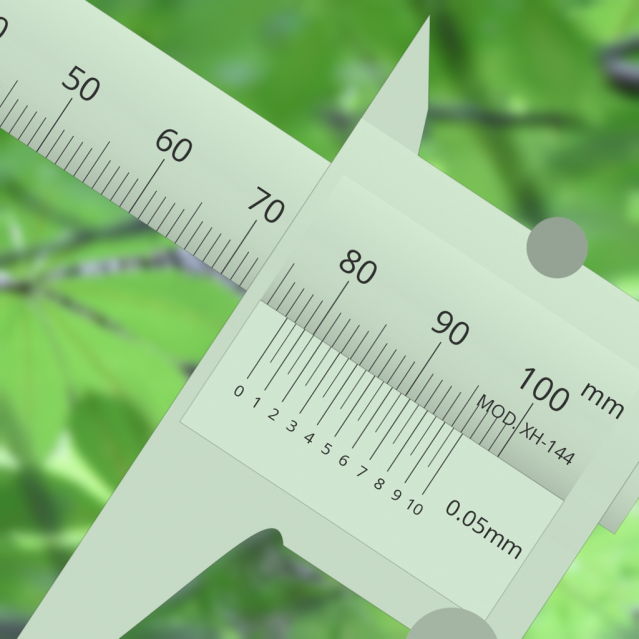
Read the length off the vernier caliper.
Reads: 77.2 mm
